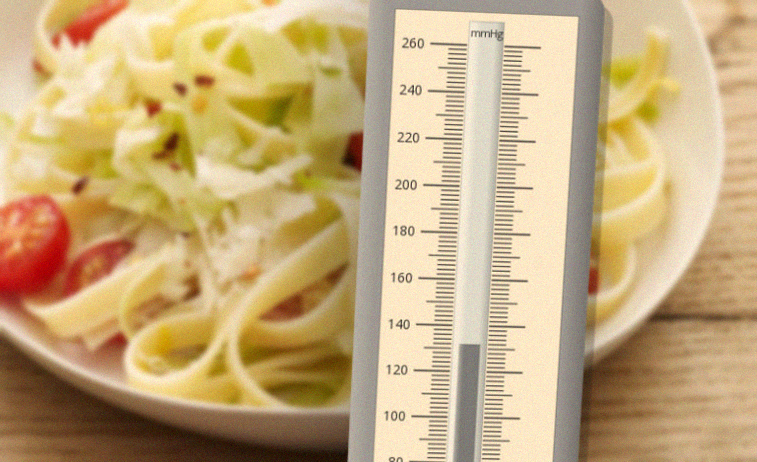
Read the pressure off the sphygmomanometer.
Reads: 132 mmHg
